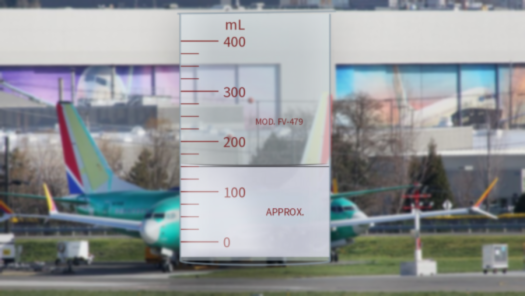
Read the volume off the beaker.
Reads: 150 mL
